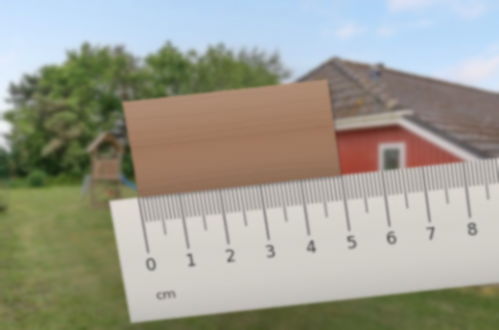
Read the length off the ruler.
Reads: 5 cm
